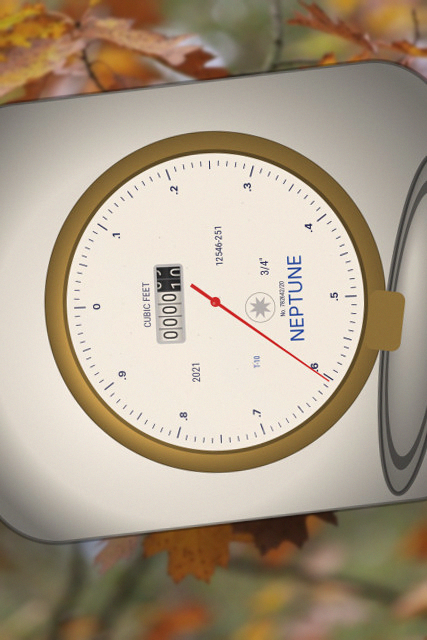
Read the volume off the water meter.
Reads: 9.60 ft³
